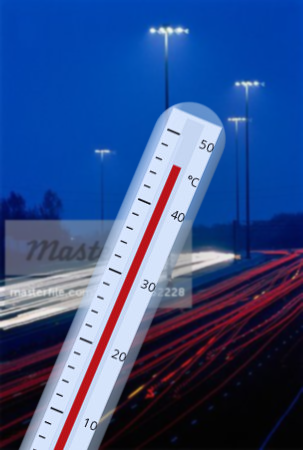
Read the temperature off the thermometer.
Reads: 46 °C
